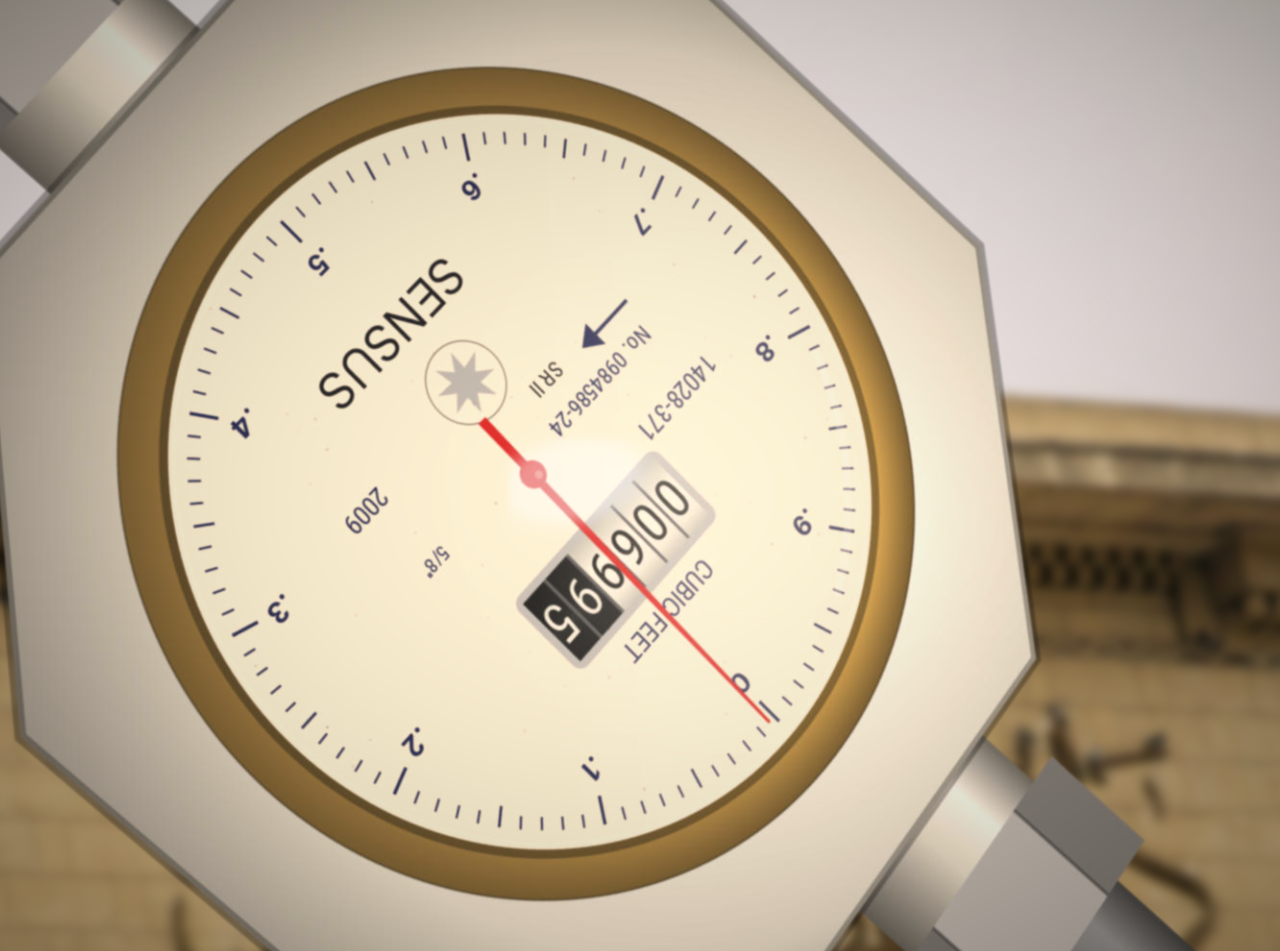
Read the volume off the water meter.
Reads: 6995.00 ft³
